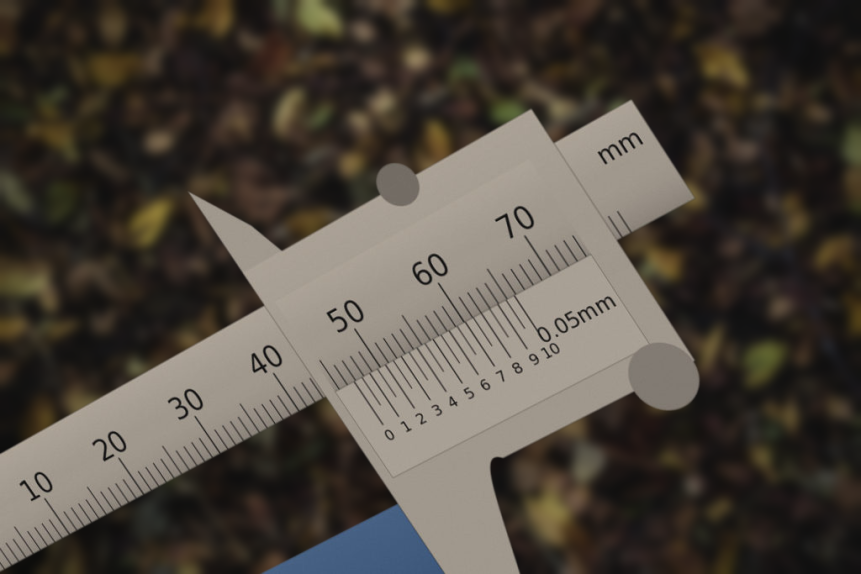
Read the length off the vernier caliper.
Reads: 46.8 mm
